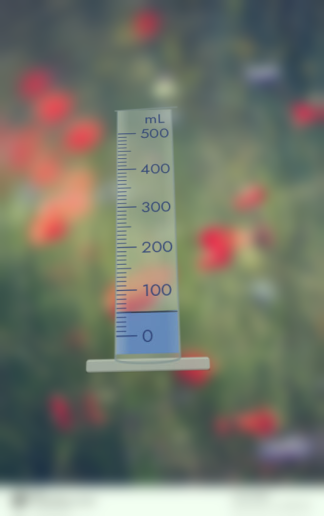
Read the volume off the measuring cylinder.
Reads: 50 mL
